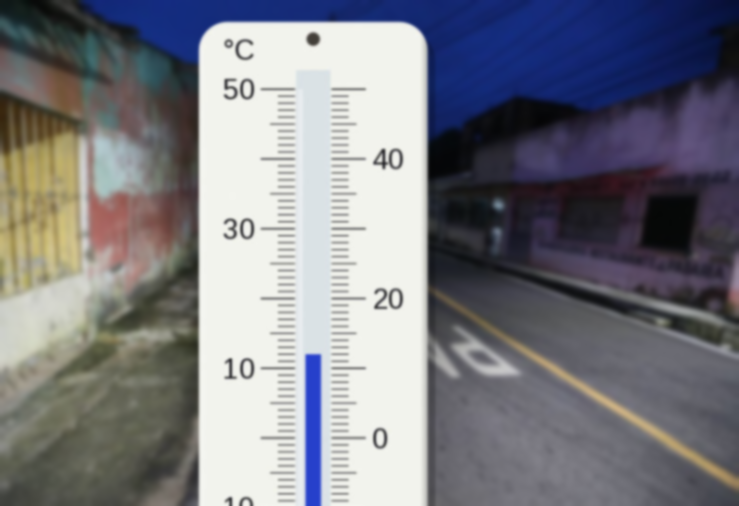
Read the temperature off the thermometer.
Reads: 12 °C
